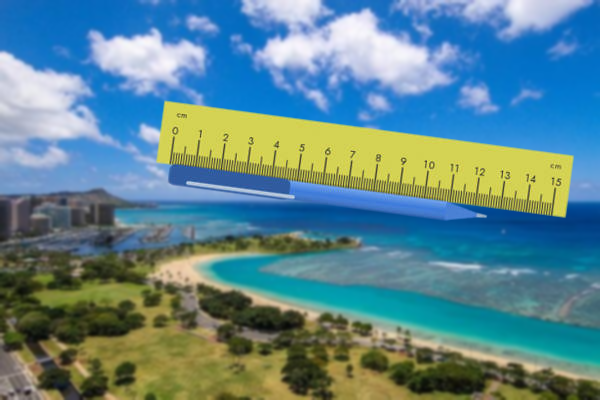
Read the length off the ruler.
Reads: 12.5 cm
